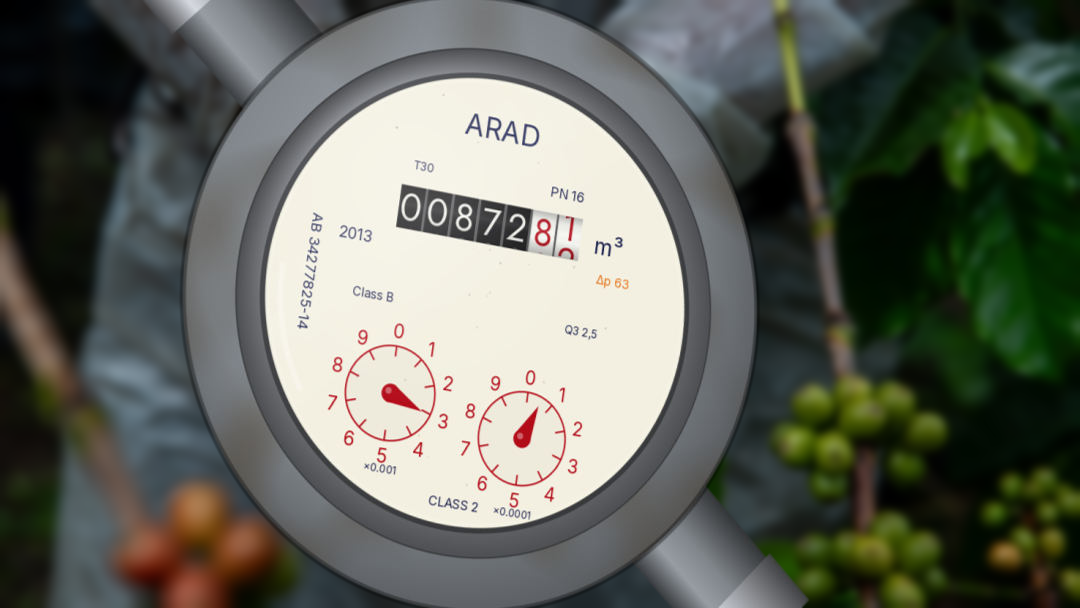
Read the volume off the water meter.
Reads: 872.8130 m³
